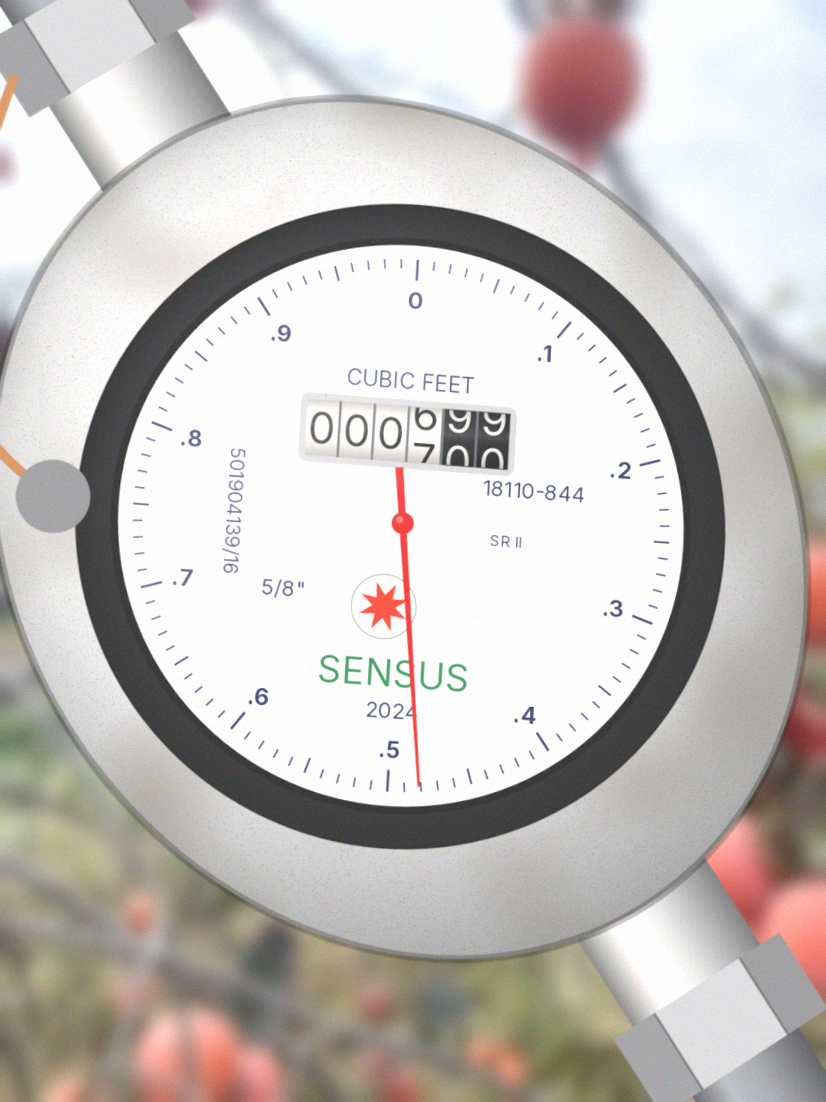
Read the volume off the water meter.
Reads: 699.48 ft³
